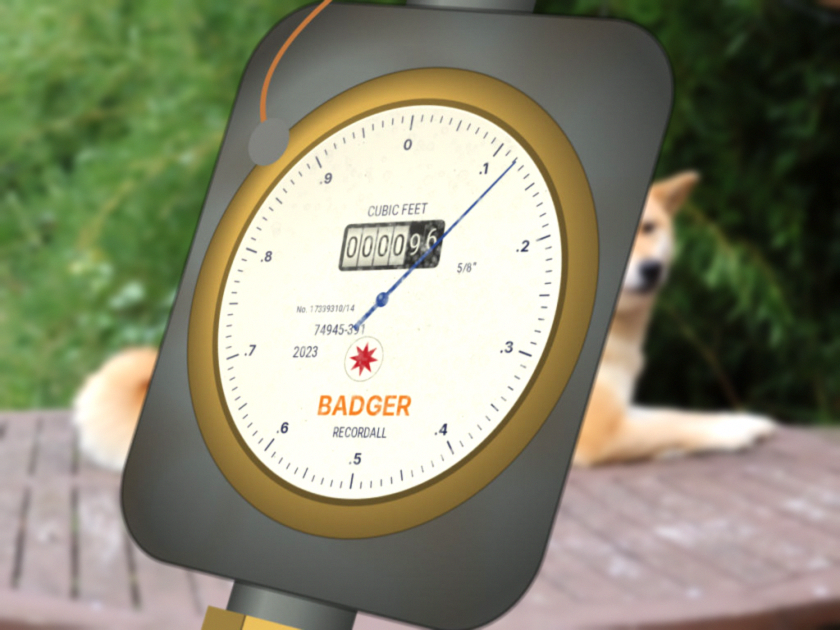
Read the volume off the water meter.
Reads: 96.12 ft³
